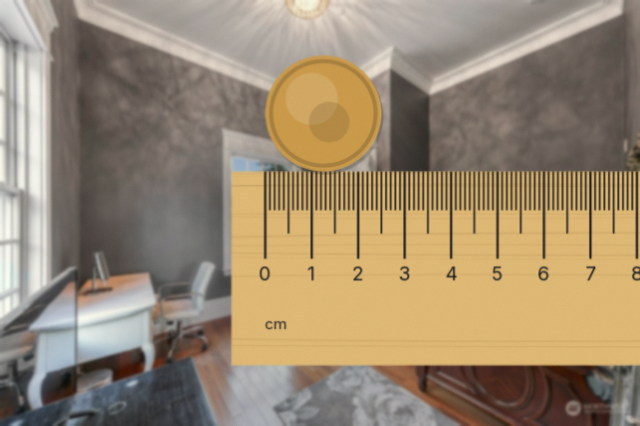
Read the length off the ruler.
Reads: 2.5 cm
